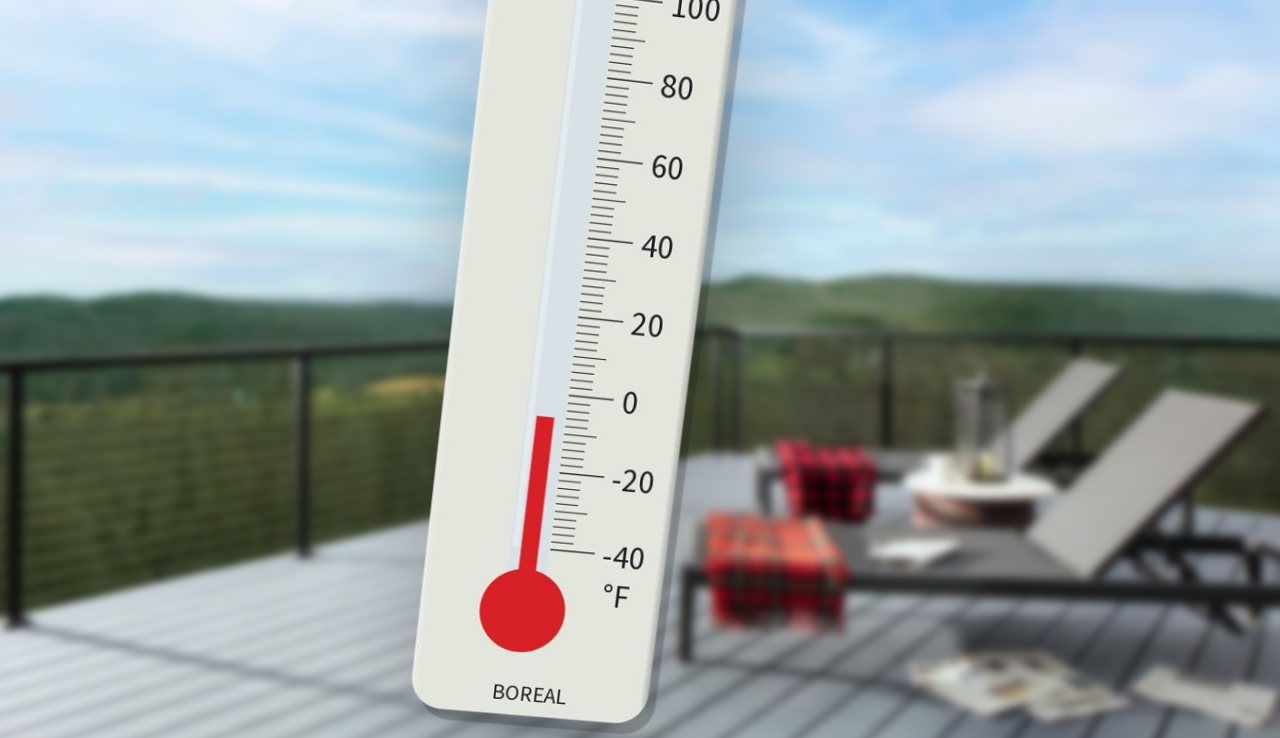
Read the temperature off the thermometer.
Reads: -6 °F
